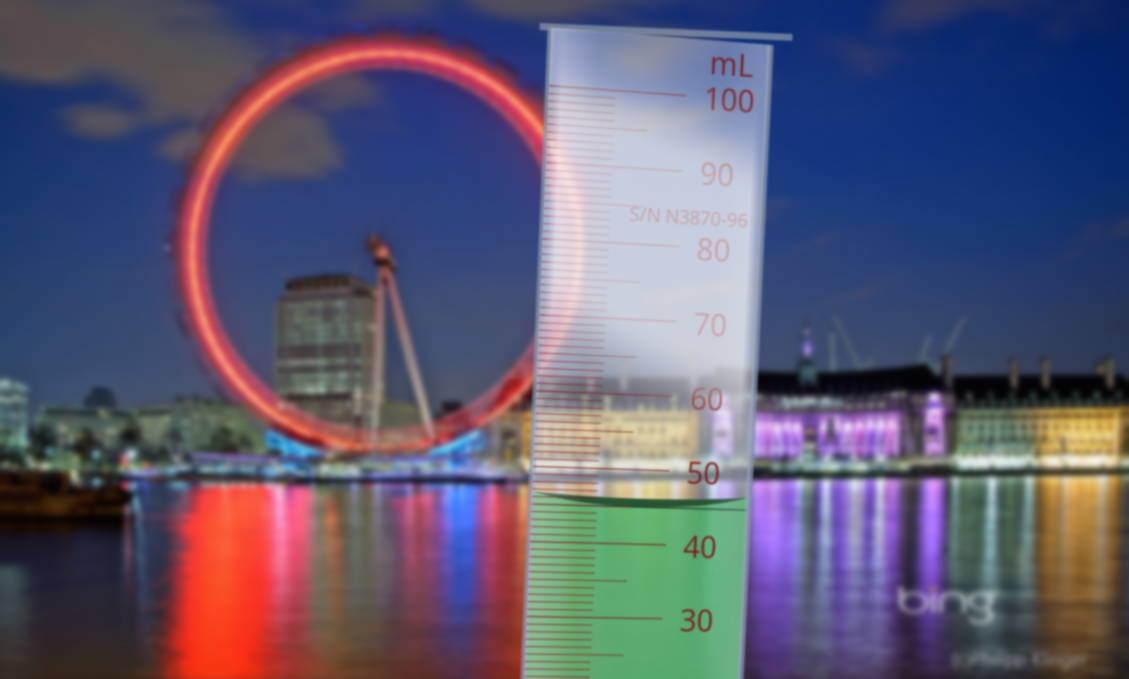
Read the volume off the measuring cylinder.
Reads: 45 mL
